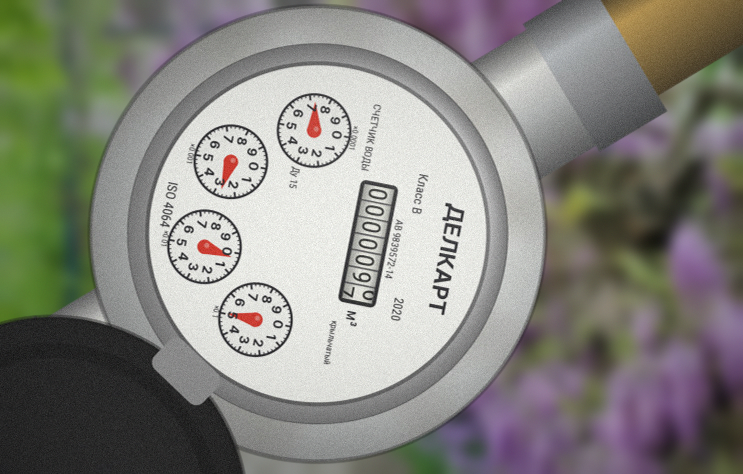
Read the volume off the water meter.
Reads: 96.5027 m³
